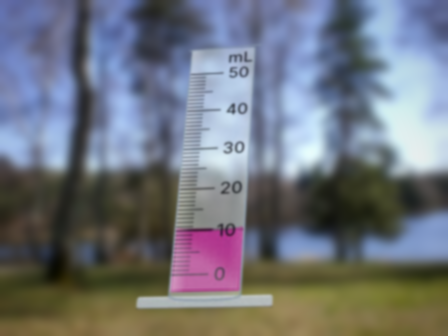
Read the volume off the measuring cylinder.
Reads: 10 mL
